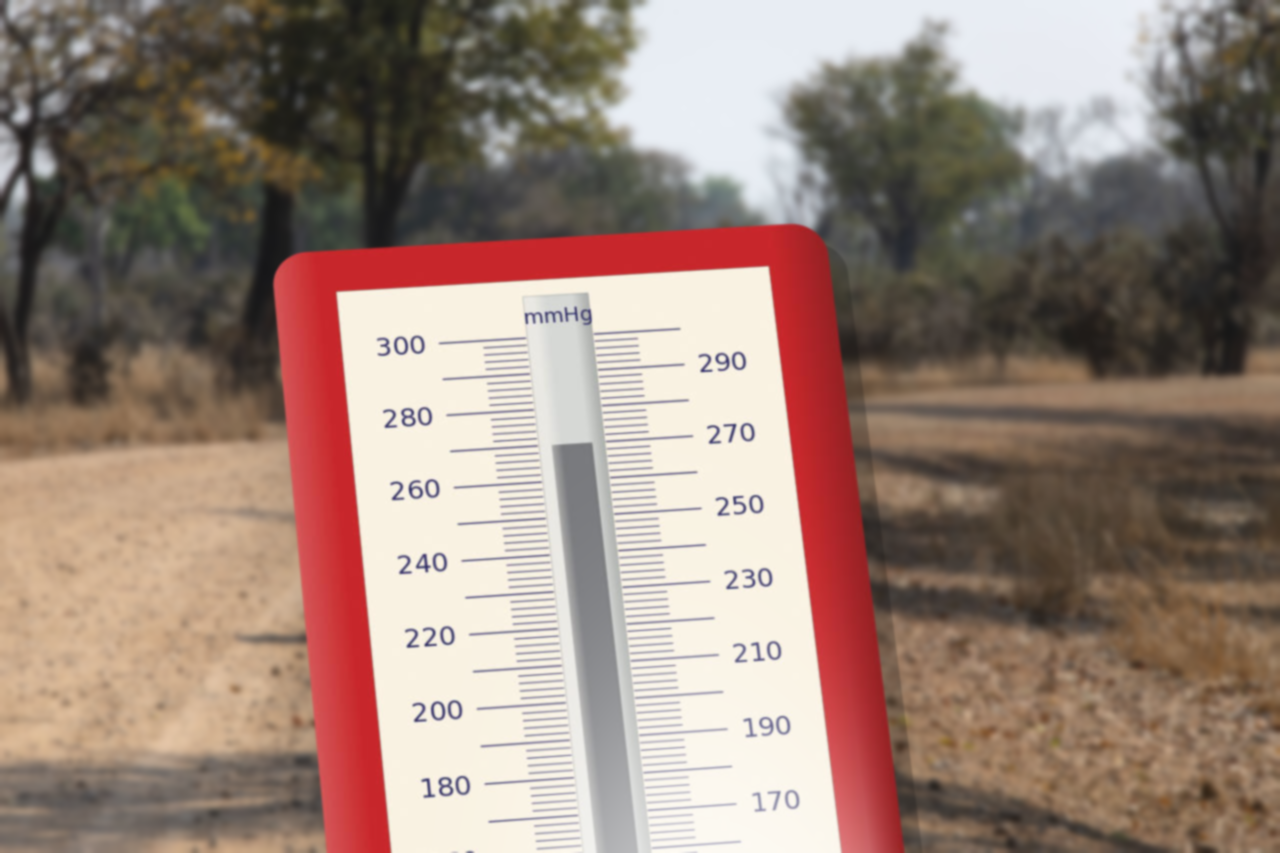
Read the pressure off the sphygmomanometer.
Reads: 270 mmHg
